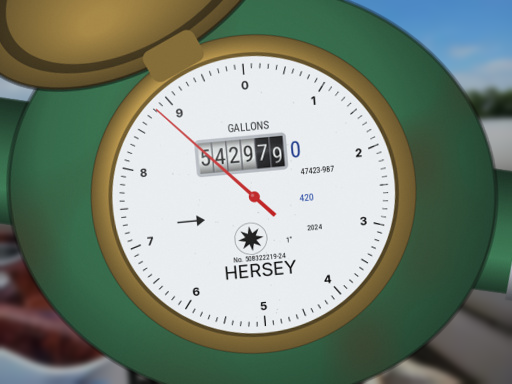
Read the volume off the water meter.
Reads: 5429788.8 gal
